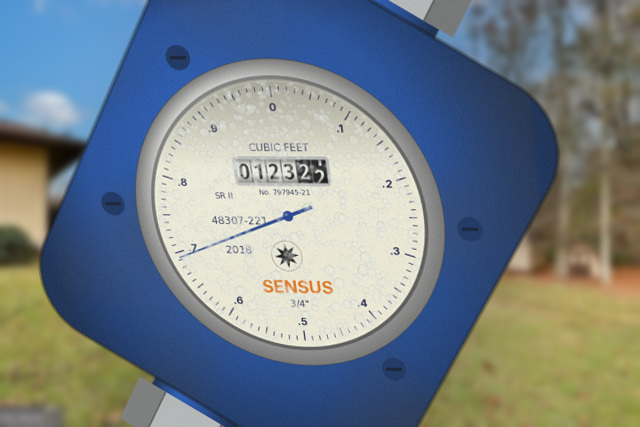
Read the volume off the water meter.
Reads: 12321.69 ft³
